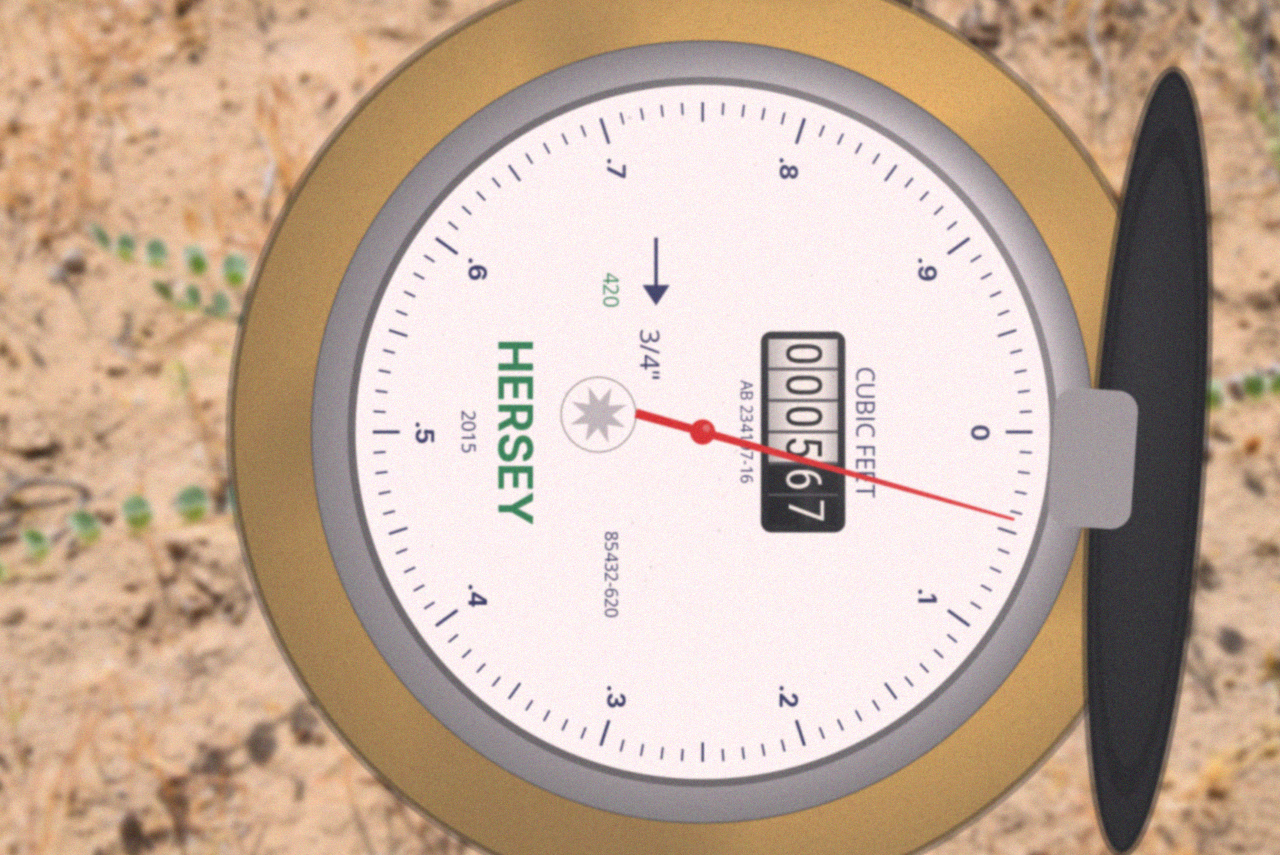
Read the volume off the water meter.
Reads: 567.04 ft³
